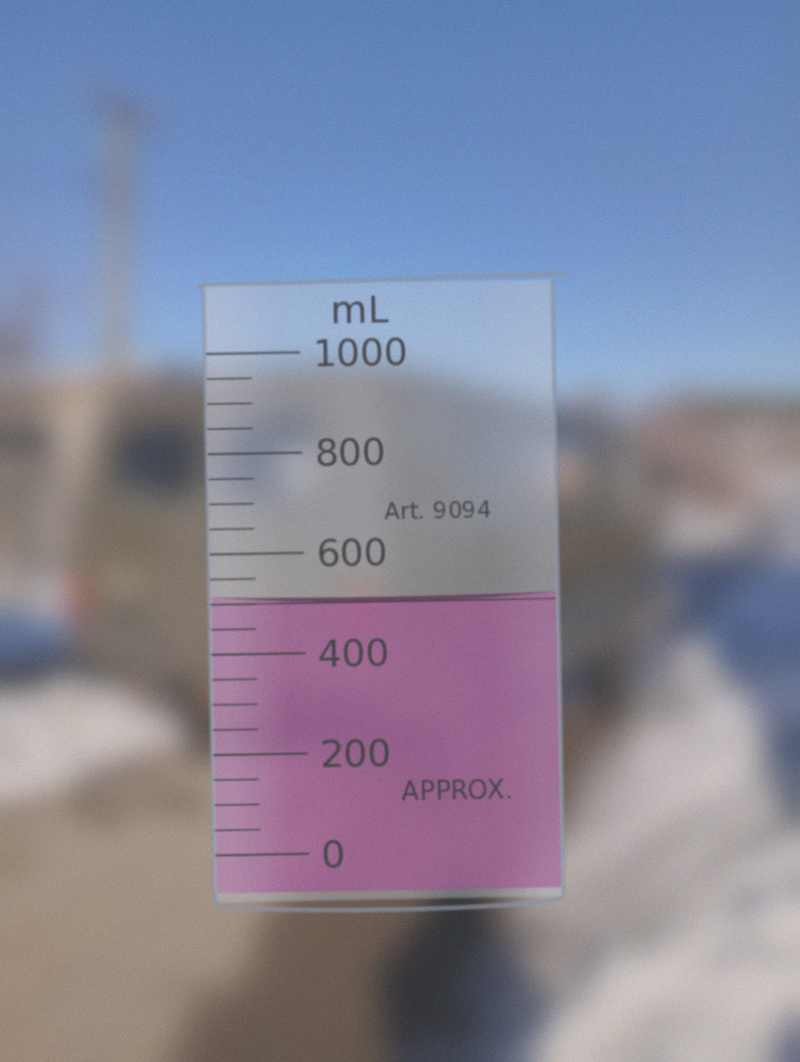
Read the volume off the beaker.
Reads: 500 mL
